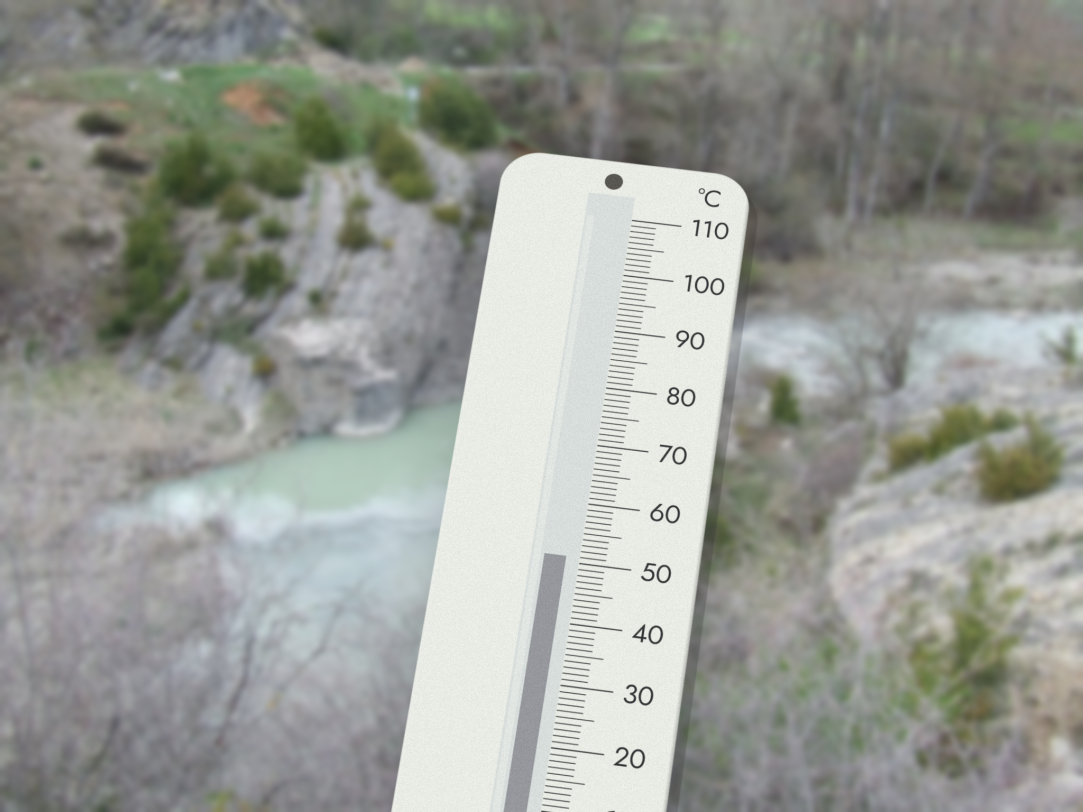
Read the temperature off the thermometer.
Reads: 51 °C
